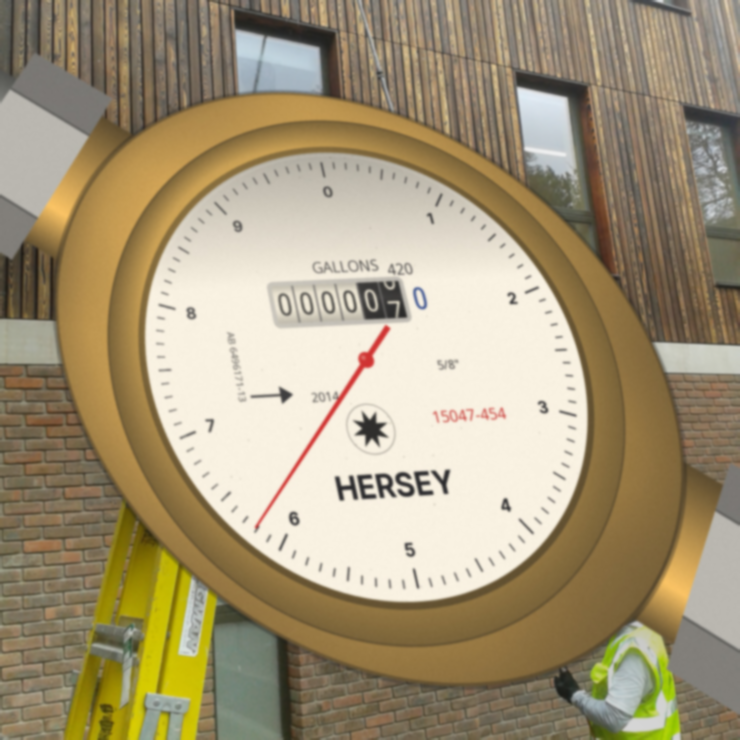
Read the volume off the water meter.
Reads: 66.2 gal
